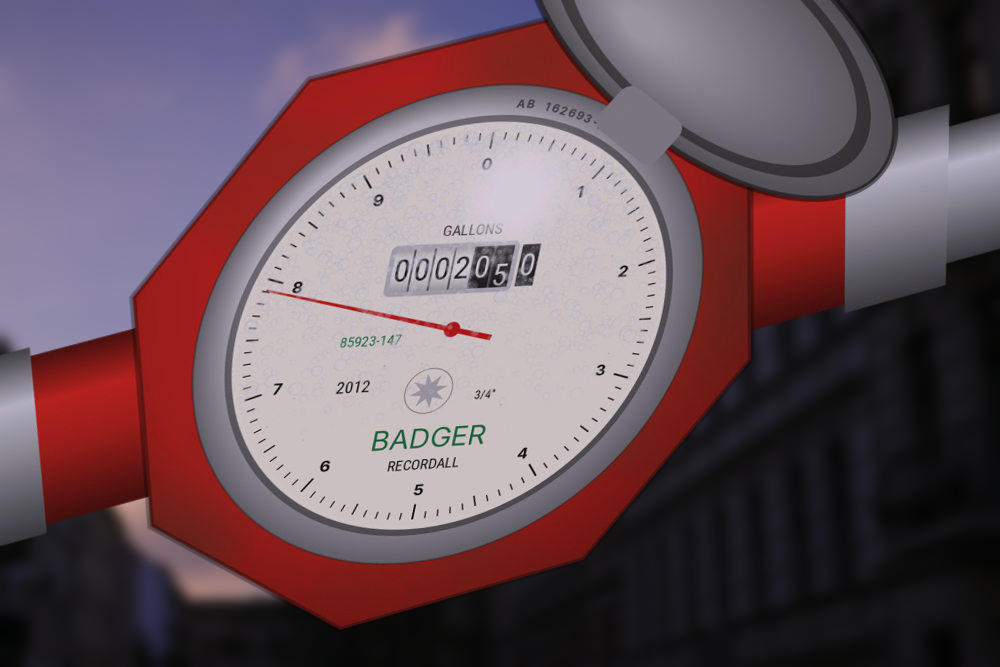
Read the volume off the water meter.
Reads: 2047.9 gal
